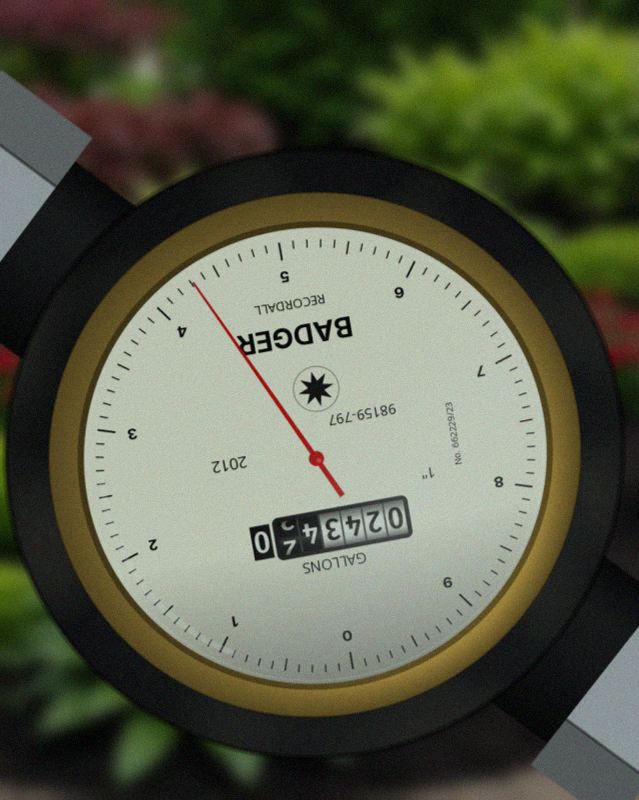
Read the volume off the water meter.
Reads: 243424.3 gal
